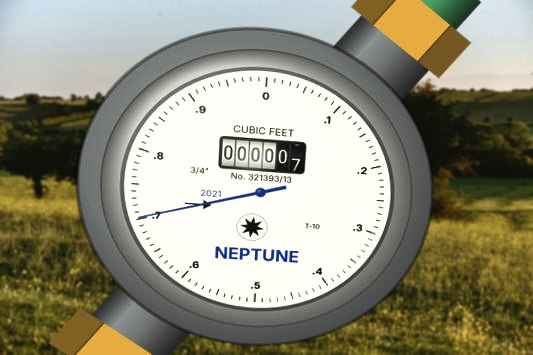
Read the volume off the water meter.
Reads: 6.70 ft³
